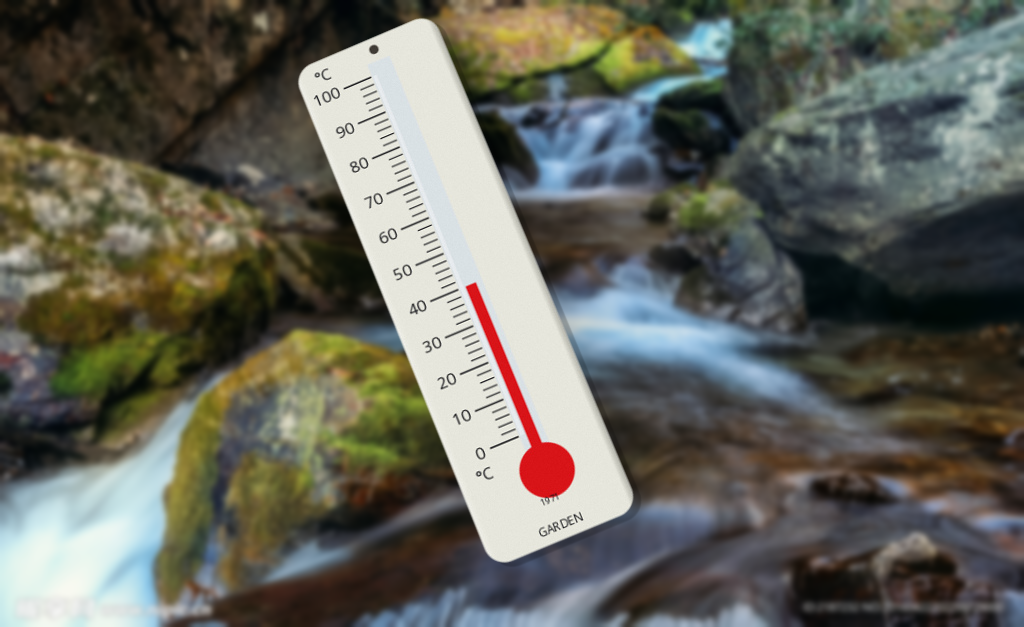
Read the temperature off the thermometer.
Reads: 40 °C
